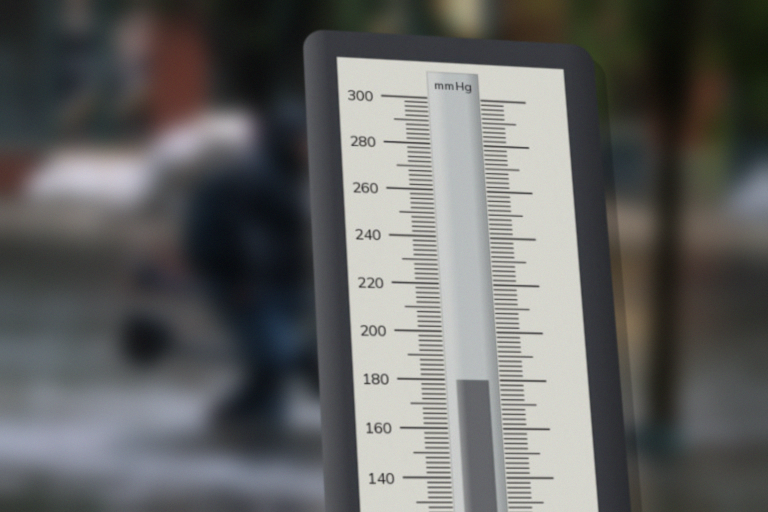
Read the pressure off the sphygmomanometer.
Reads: 180 mmHg
